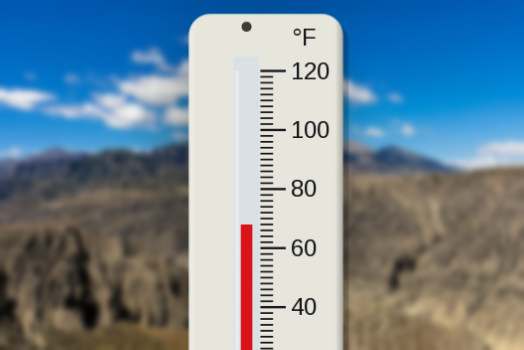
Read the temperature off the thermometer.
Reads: 68 °F
